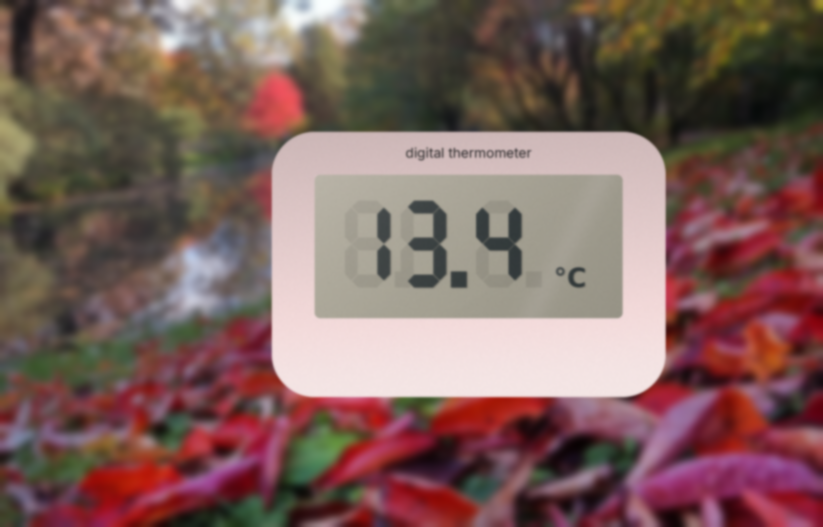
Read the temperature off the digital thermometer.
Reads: 13.4 °C
